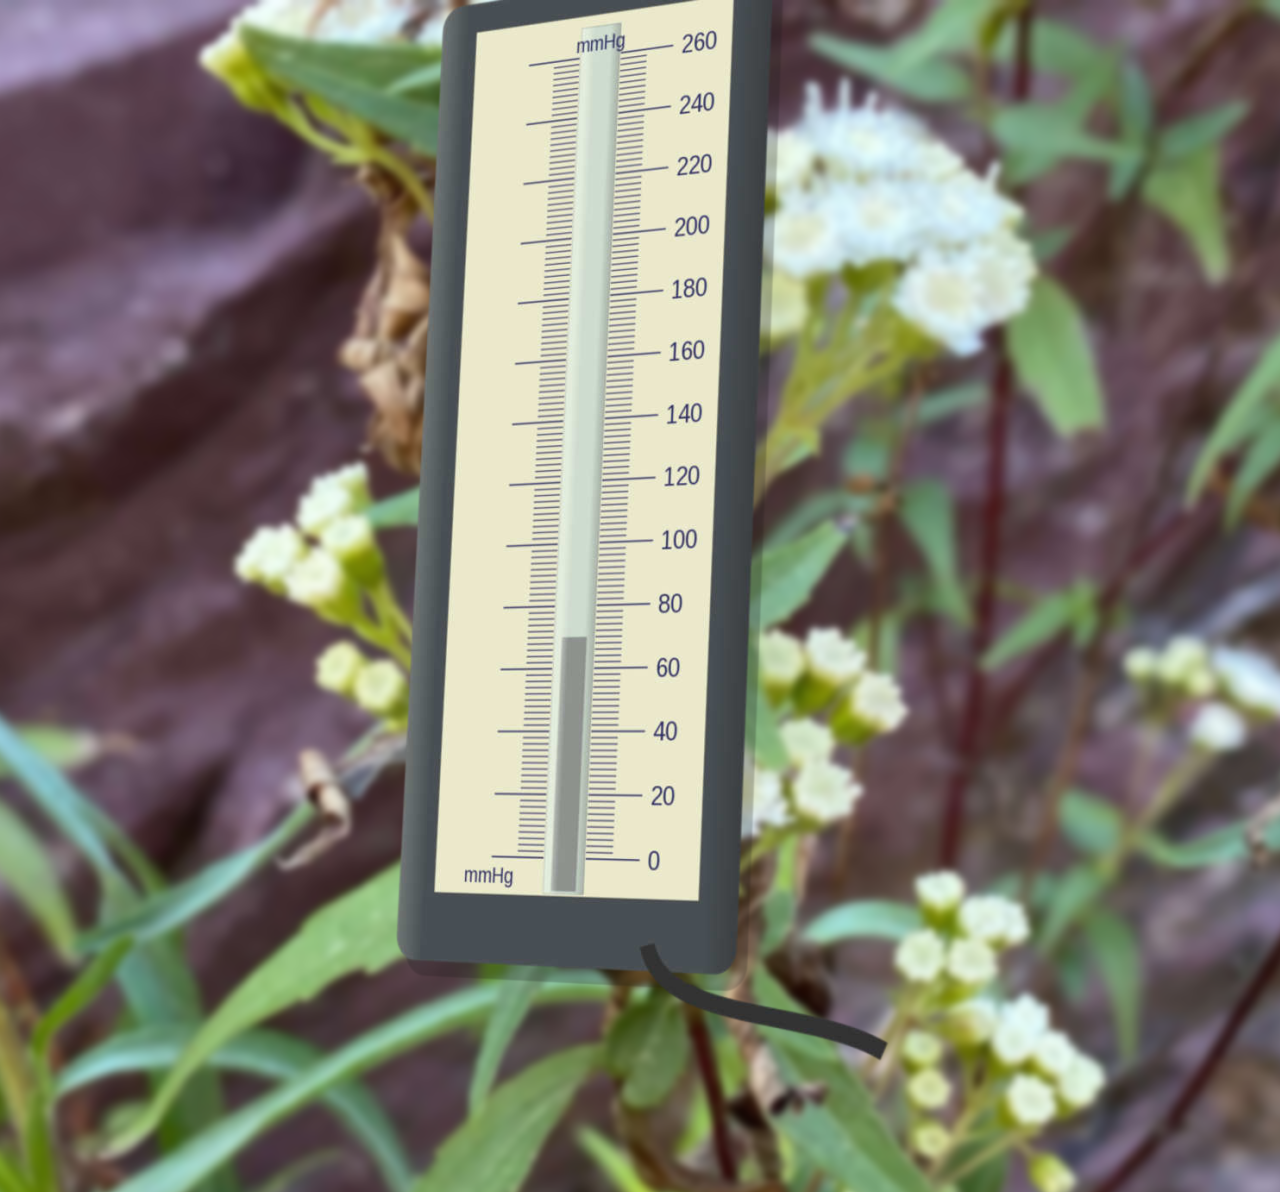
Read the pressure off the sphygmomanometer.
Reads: 70 mmHg
